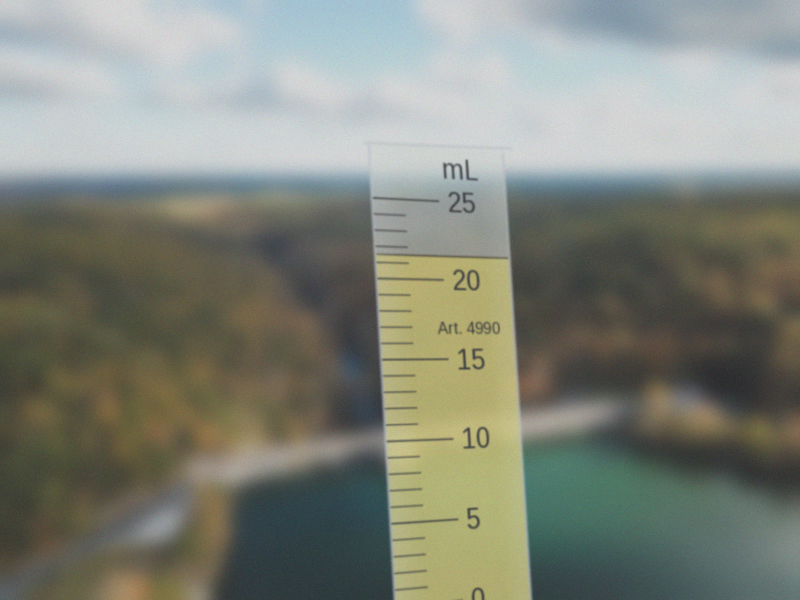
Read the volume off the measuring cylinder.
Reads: 21.5 mL
